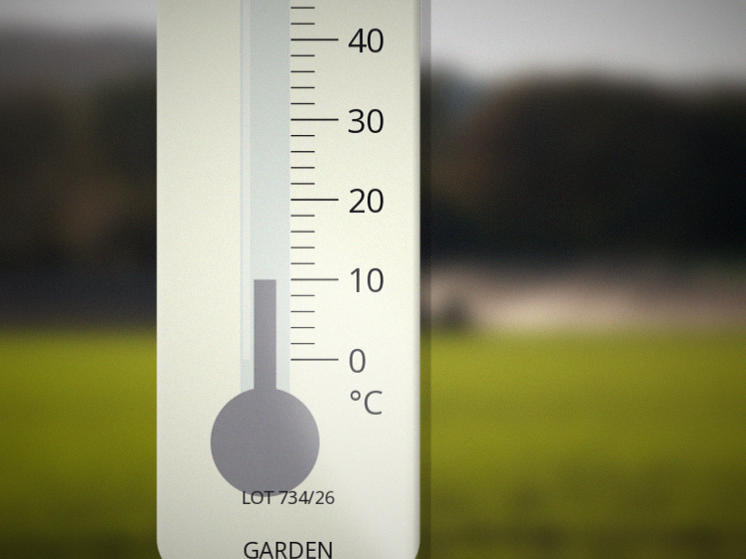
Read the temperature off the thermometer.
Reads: 10 °C
